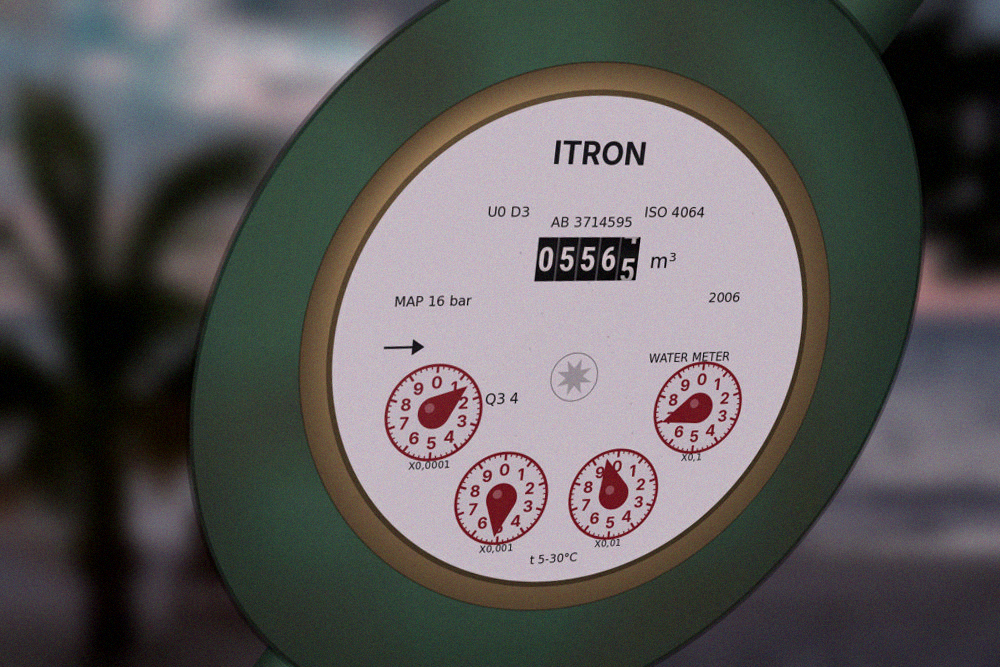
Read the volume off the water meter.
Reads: 5564.6951 m³
